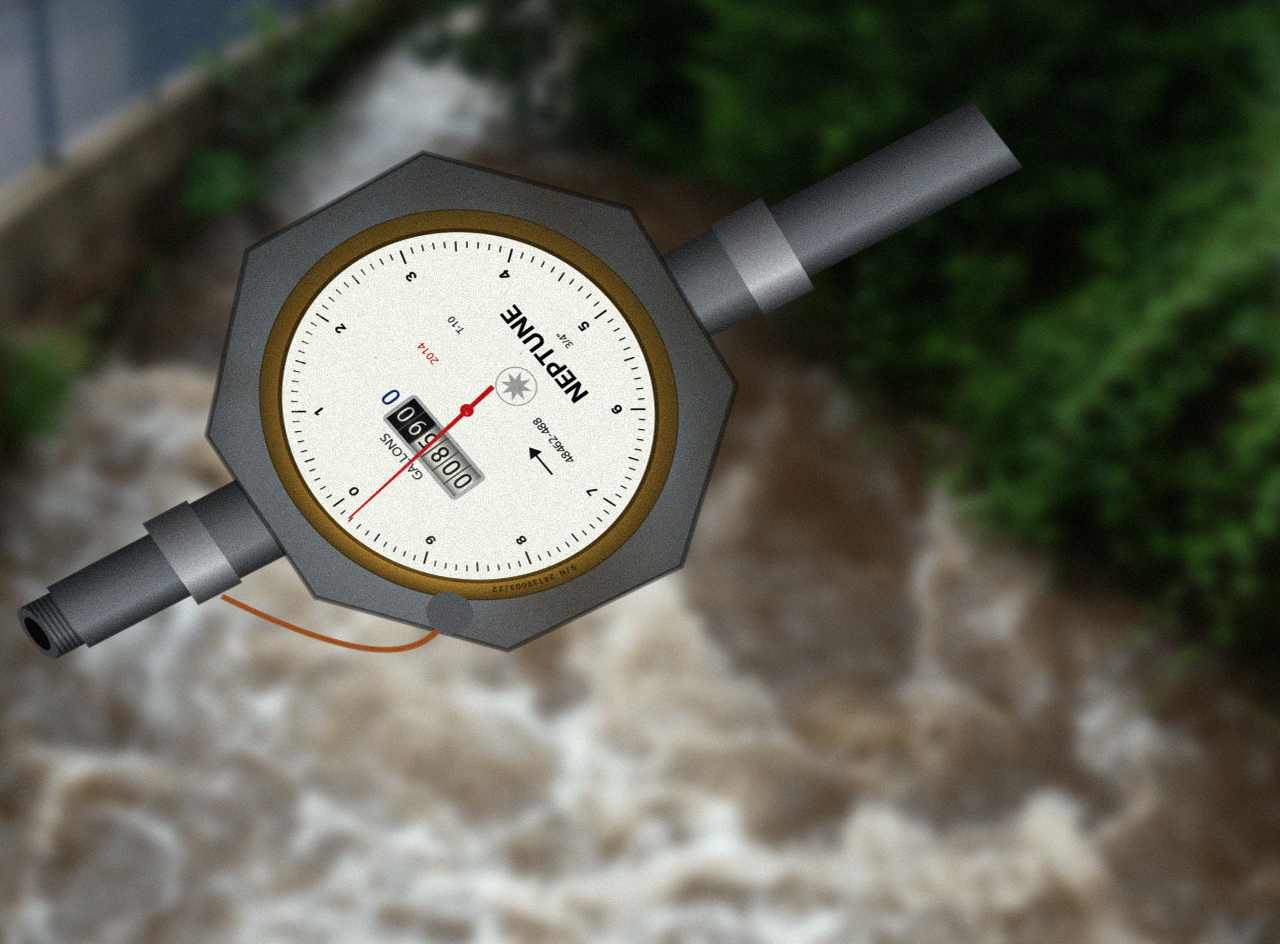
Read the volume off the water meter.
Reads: 85899.8 gal
